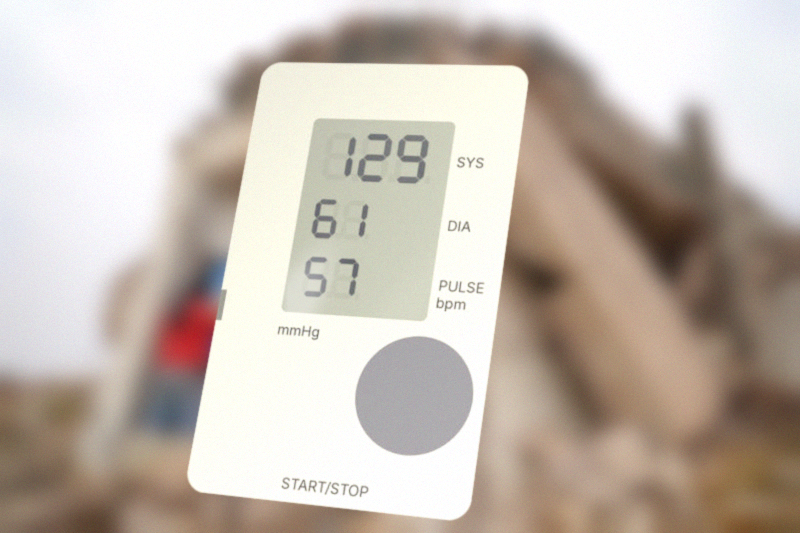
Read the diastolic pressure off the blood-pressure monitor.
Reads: 61 mmHg
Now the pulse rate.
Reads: 57 bpm
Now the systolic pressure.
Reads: 129 mmHg
